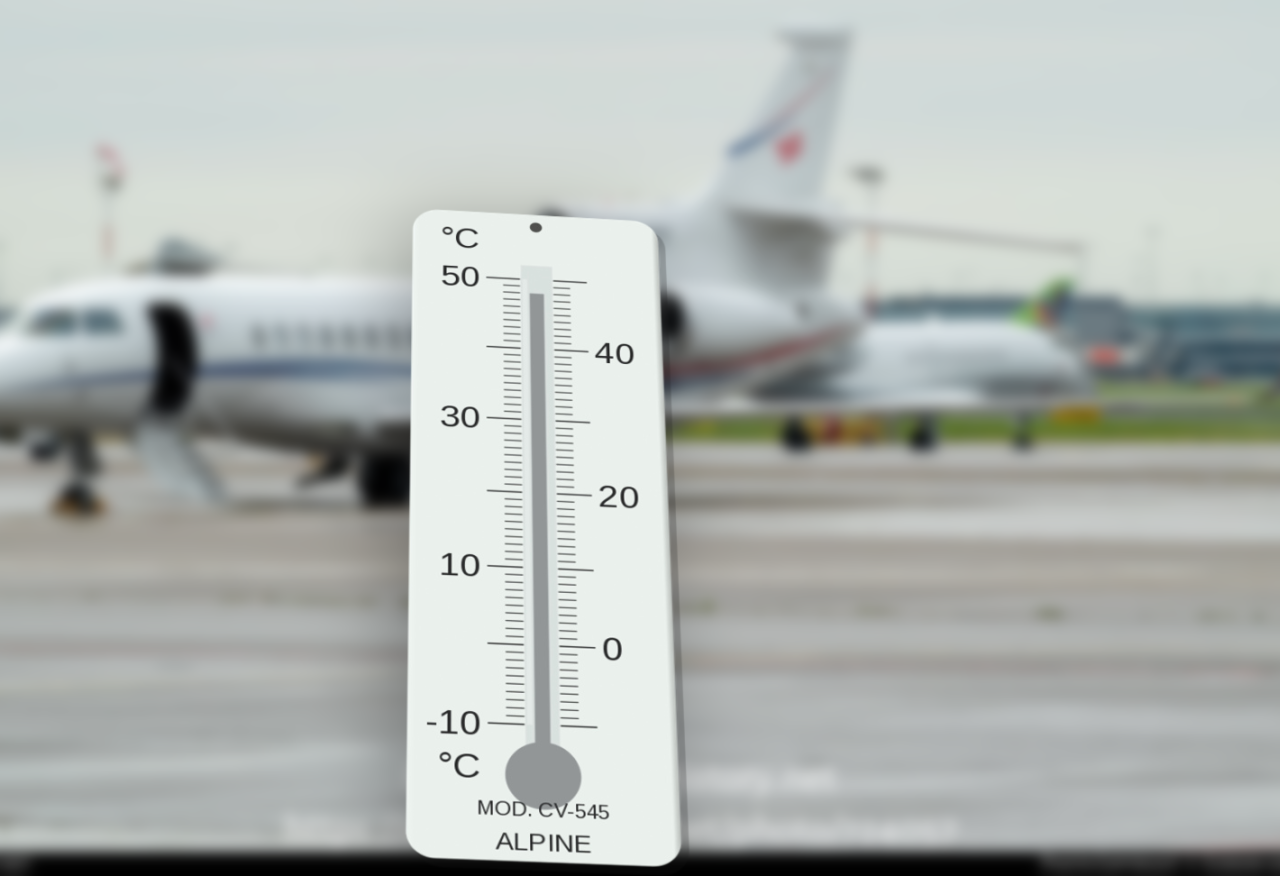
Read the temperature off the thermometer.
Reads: 48 °C
